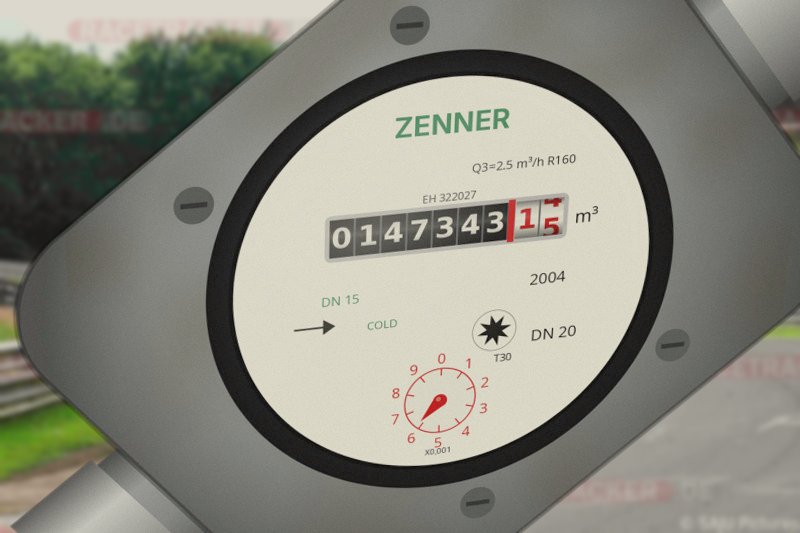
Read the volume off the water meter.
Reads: 147343.146 m³
